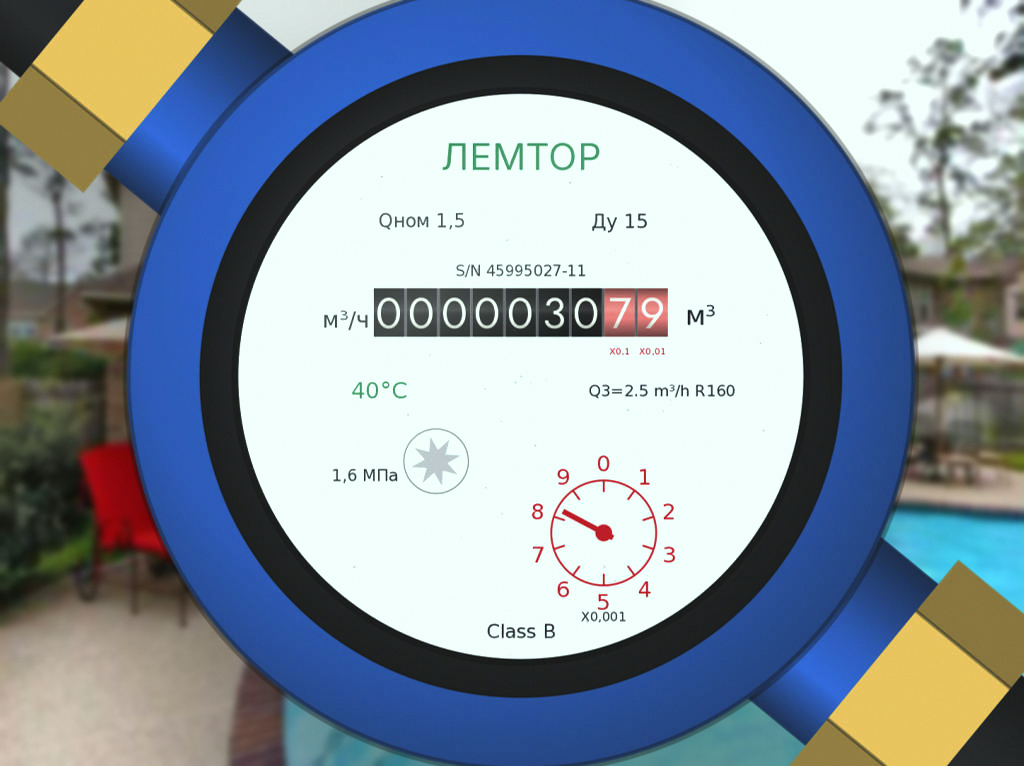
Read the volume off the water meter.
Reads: 30.798 m³
